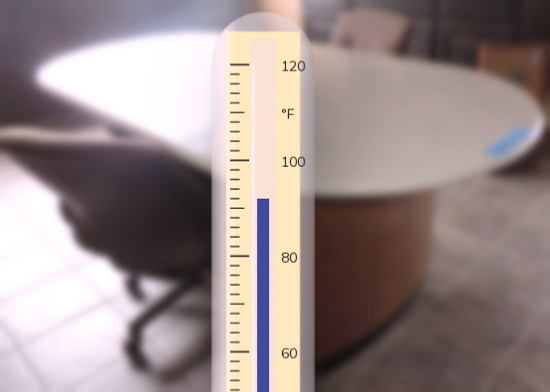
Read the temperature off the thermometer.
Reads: 92 °F
